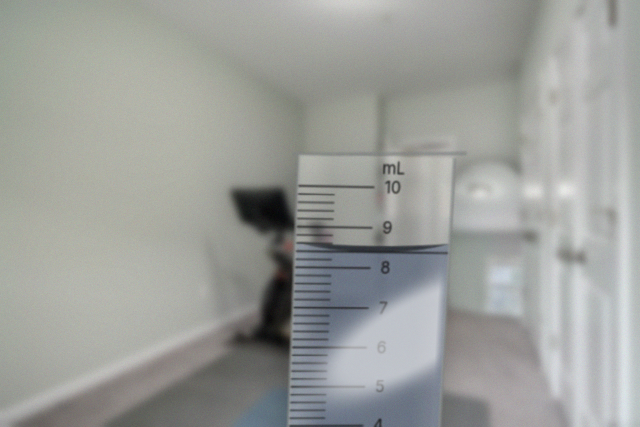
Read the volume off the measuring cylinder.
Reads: 8.4 mL
